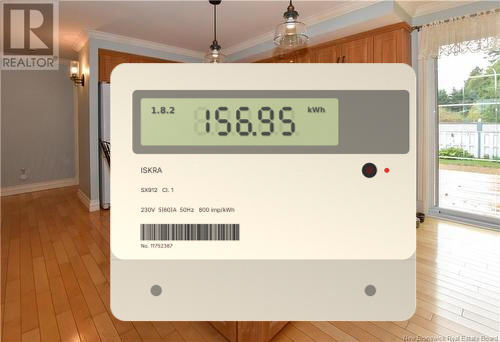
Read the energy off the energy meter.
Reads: 156.95 kWh
